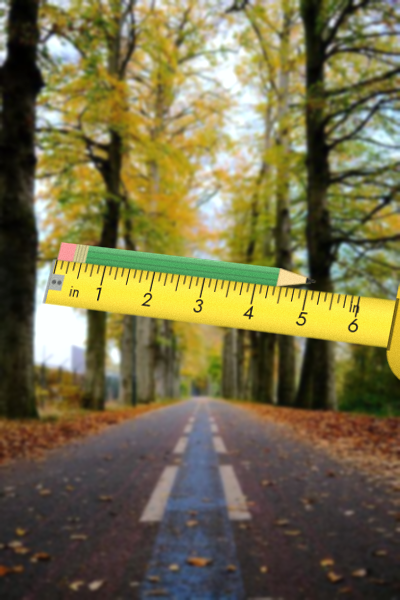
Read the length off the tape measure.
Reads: 5.125 in
